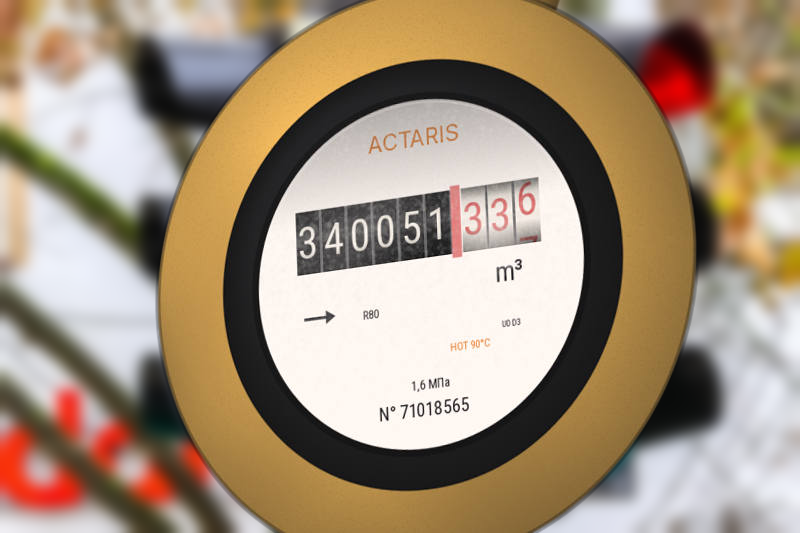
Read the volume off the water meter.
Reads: 340051.336 m³
